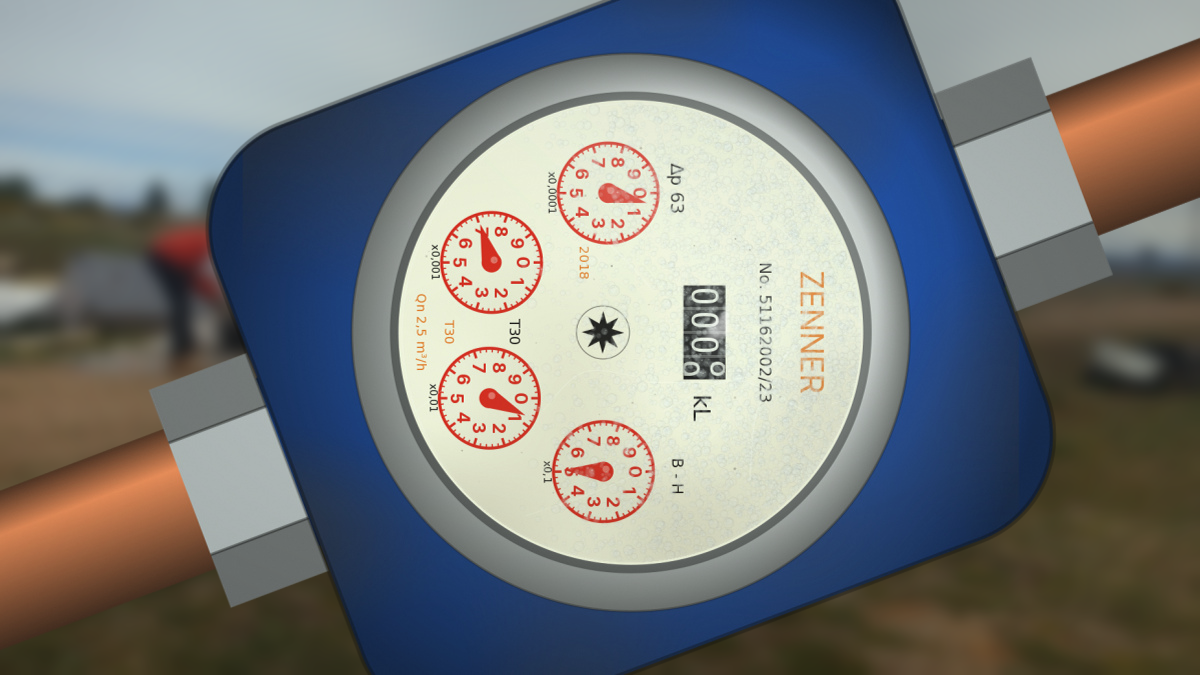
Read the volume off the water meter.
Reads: 8.5070 kL
